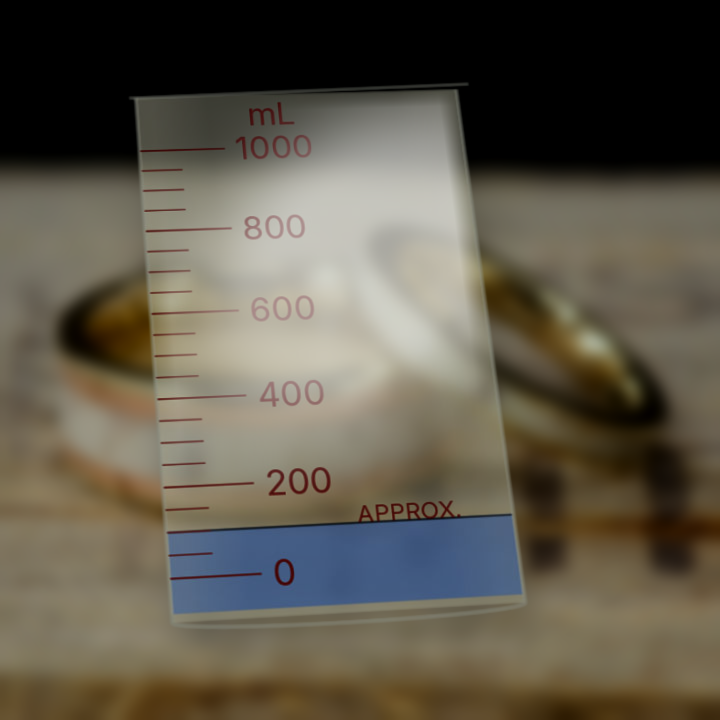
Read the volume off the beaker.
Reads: 100 mL
